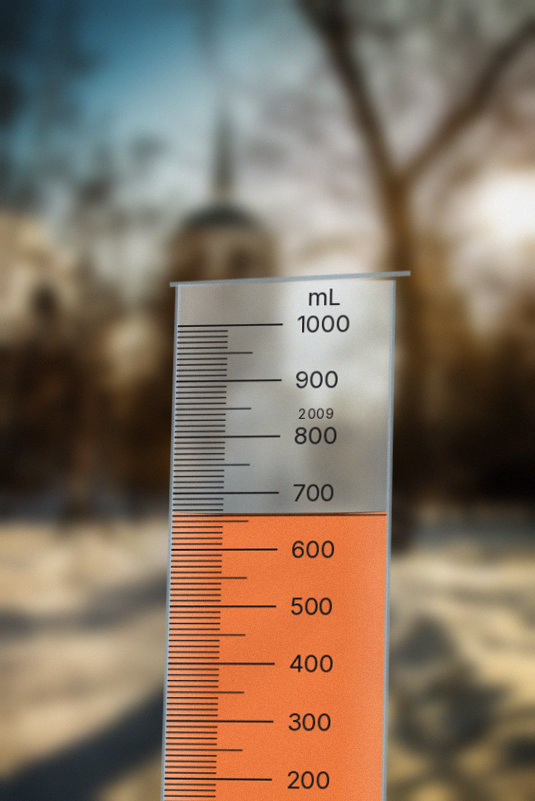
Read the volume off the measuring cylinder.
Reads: 660 mL
